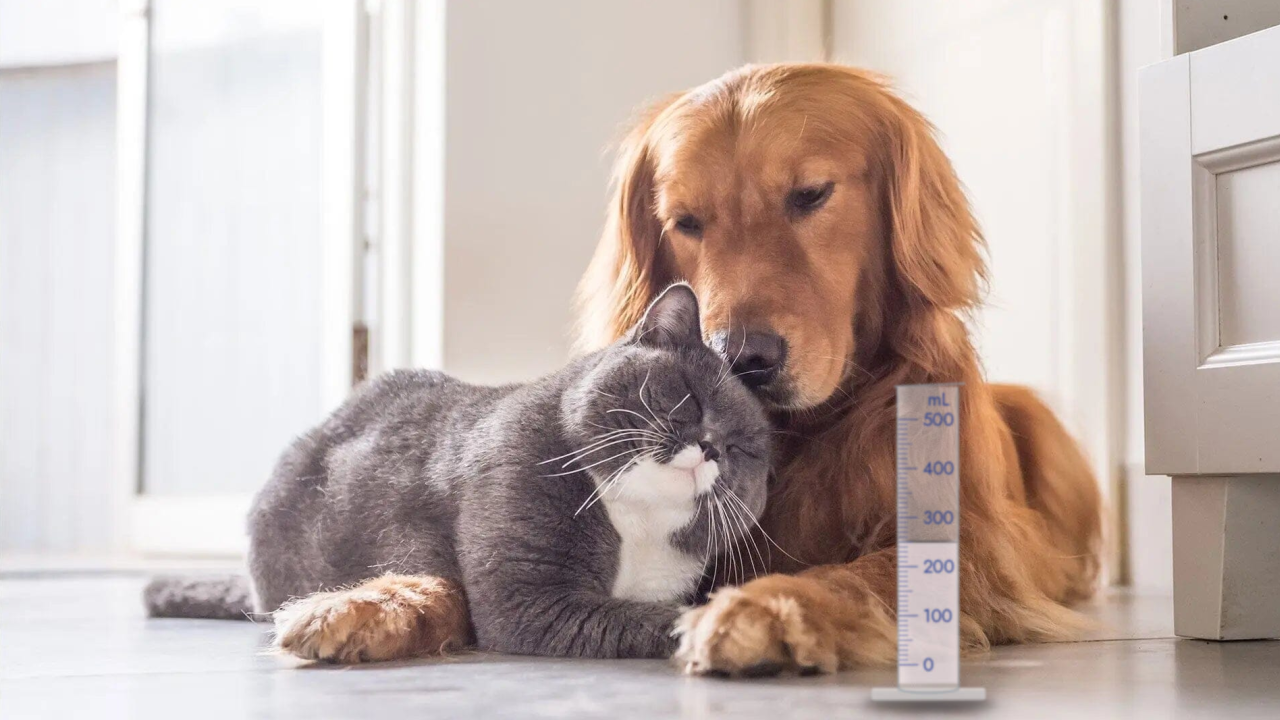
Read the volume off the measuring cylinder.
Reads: 250 mL
